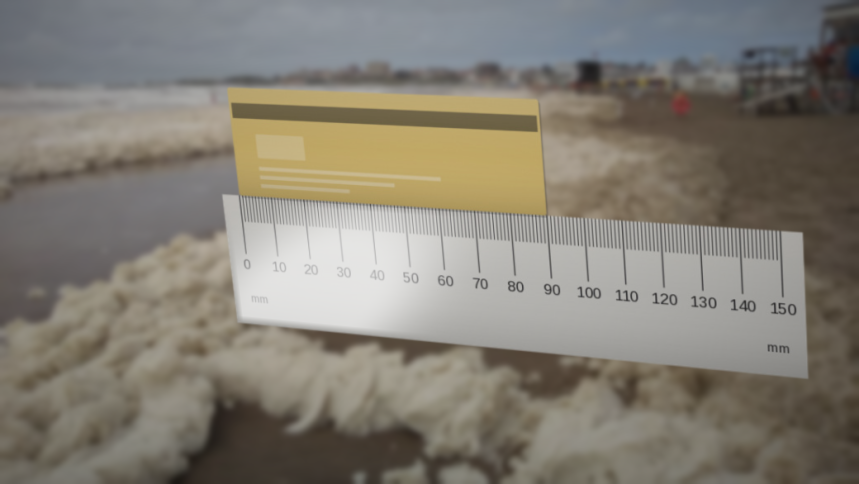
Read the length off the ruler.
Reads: 90 mm
